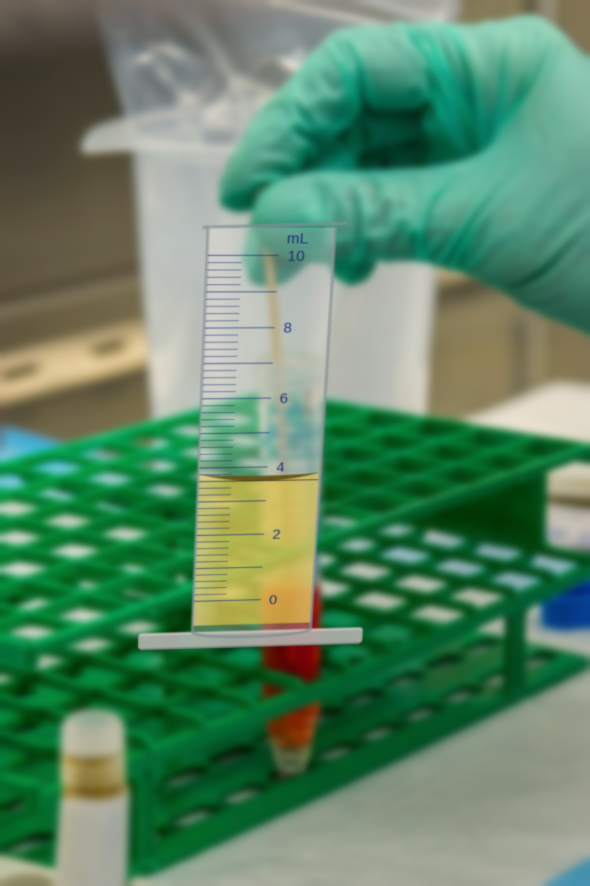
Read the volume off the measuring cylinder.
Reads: 3.6 mL
